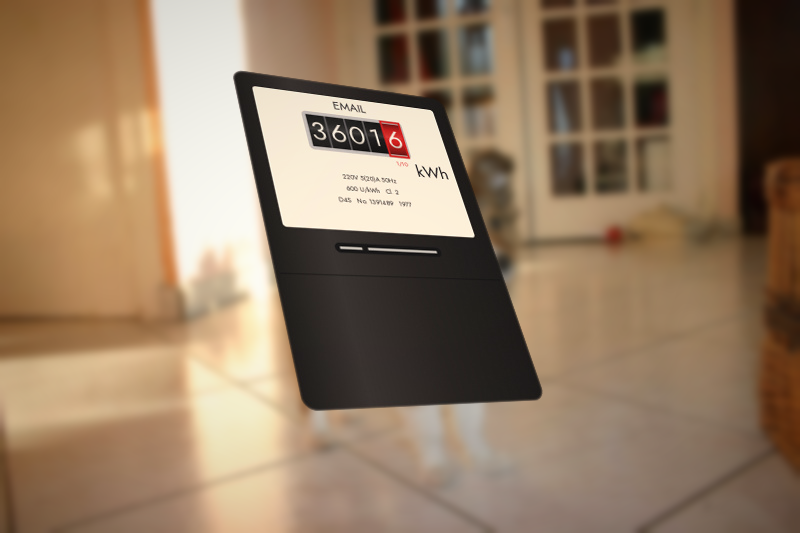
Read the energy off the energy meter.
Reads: 3601.6 kWh
